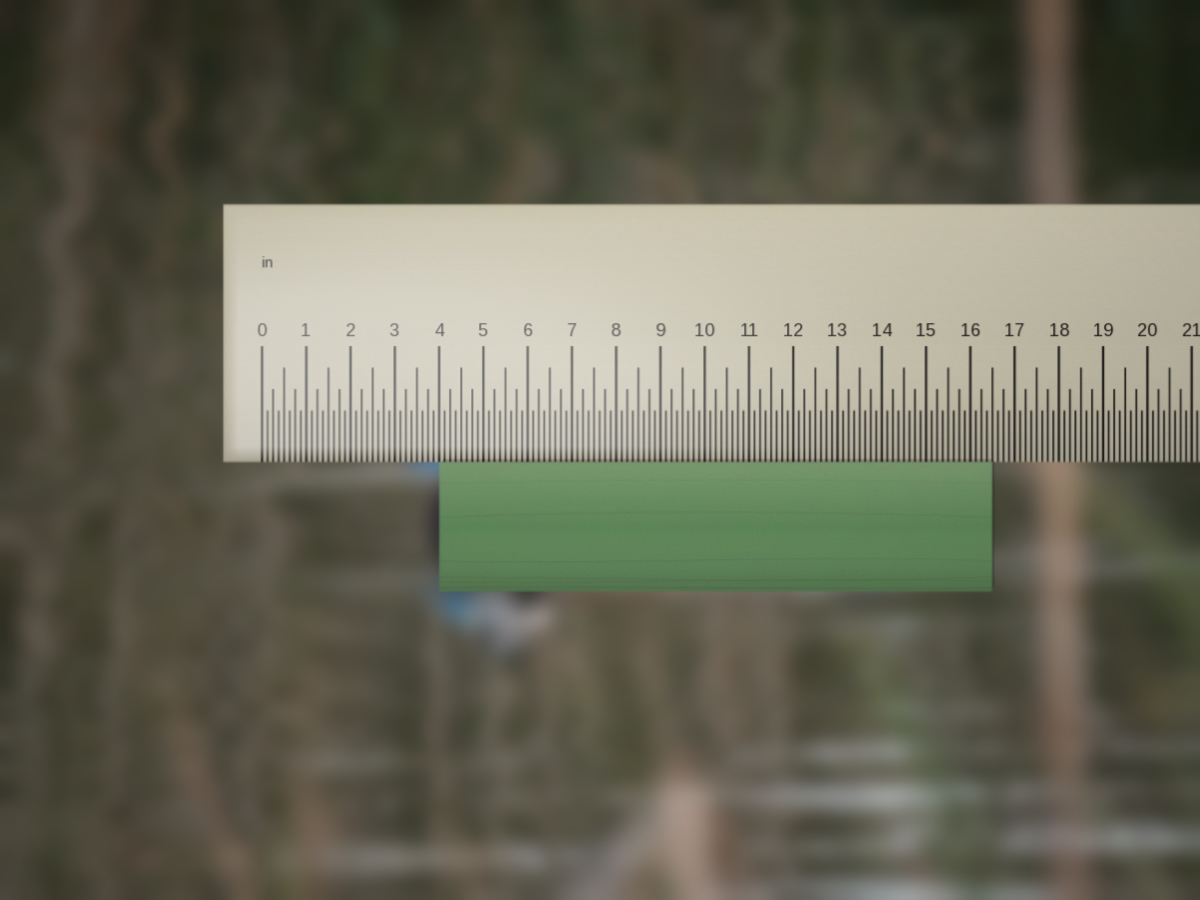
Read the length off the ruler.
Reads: 12.5 in
